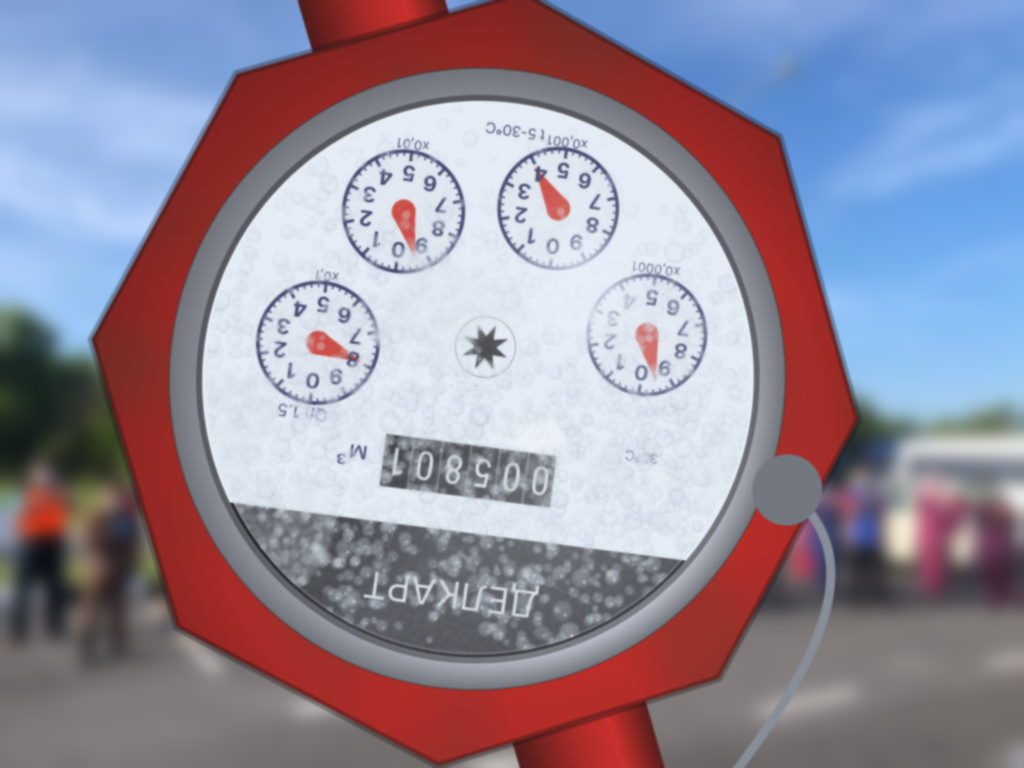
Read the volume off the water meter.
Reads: 5801.7939 m³
